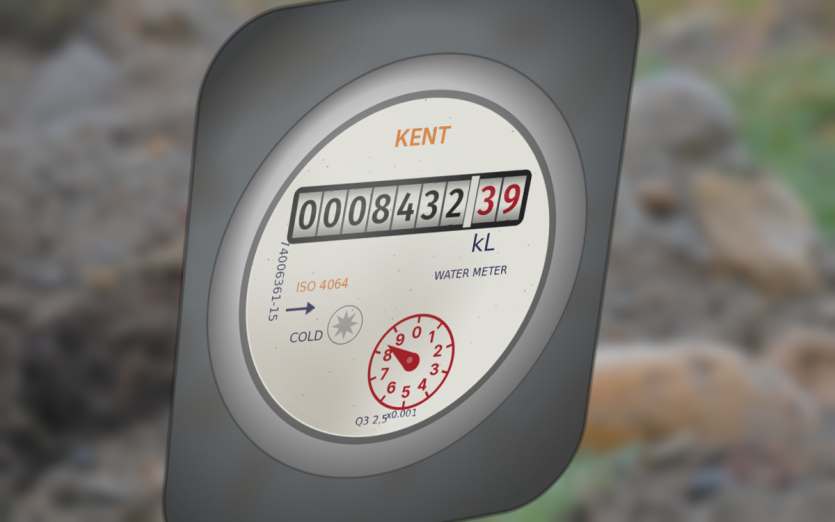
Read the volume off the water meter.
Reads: 8432.398 kL
